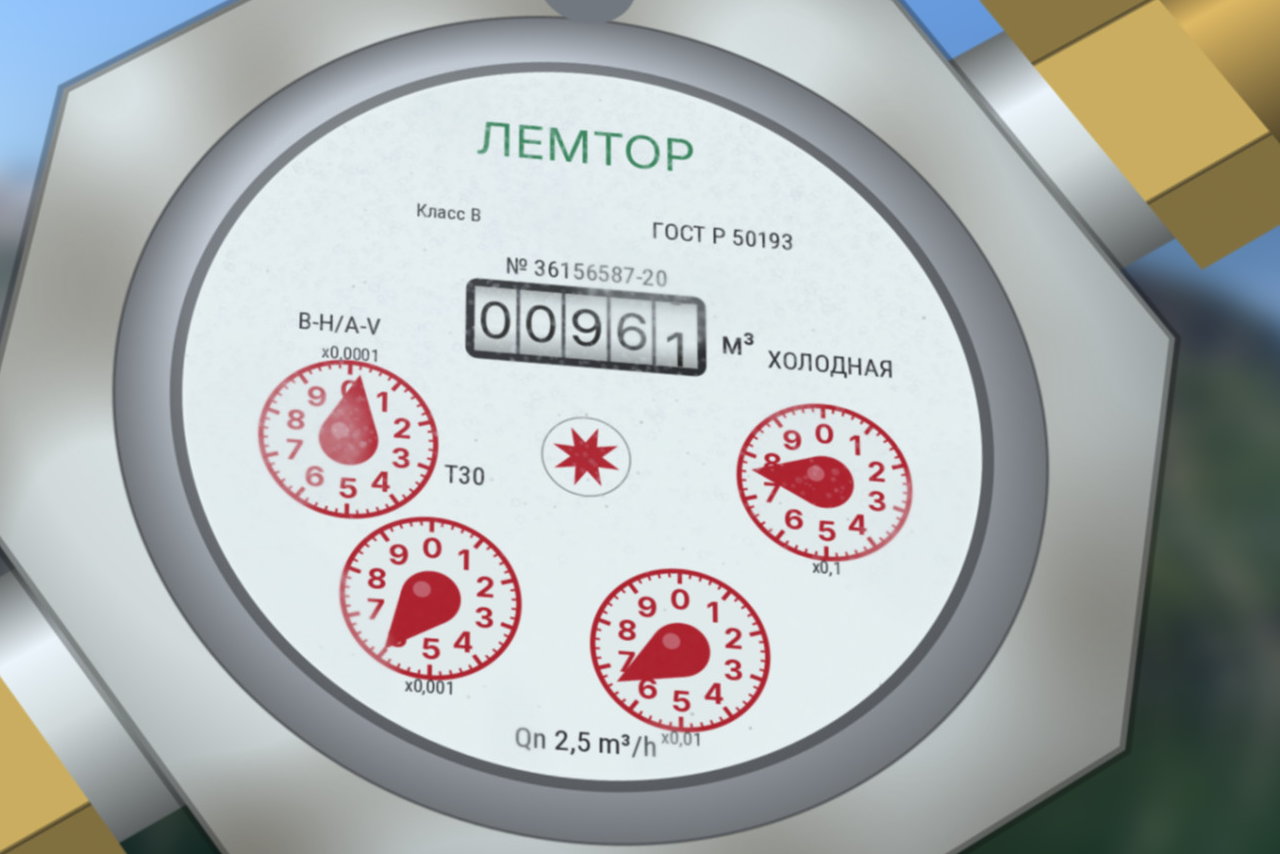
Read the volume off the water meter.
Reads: 960.7660 m³
